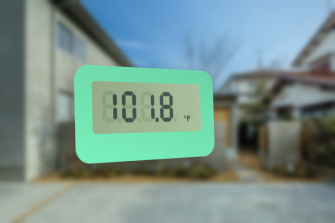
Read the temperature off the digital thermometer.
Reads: 101.8 °F
